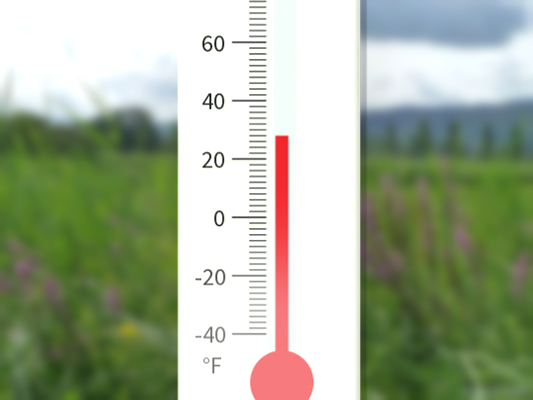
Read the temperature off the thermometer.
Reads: 28 °F
